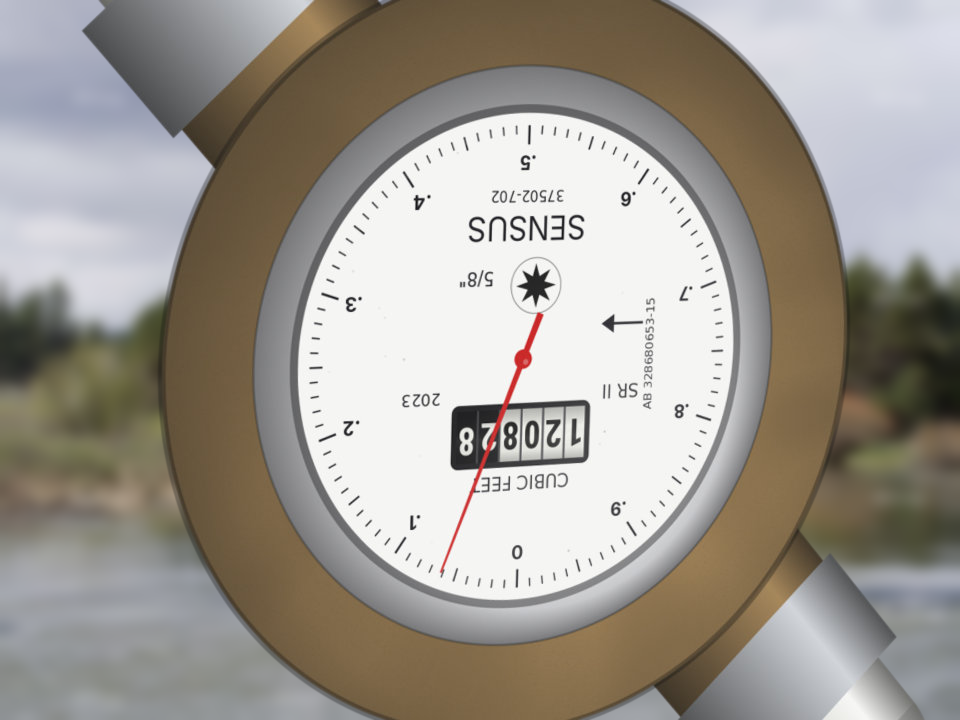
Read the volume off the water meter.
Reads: 120828.06 ft³
